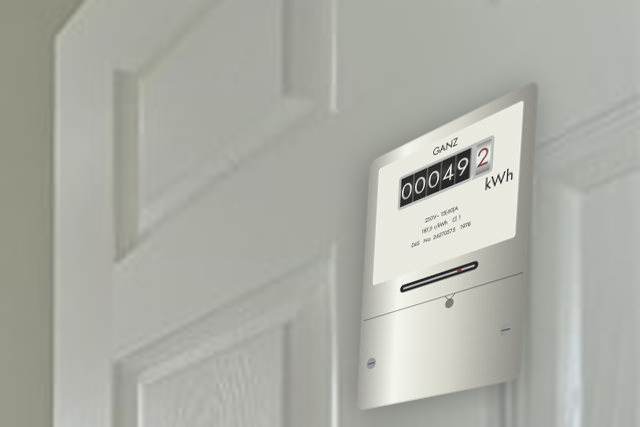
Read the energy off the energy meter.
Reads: 49.2 kWh
